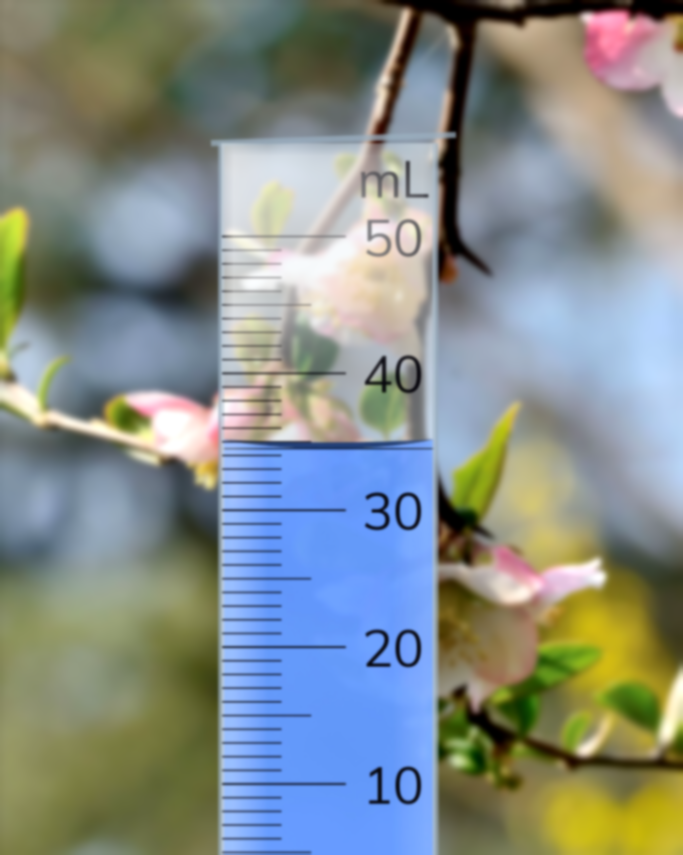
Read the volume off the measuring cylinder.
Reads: 34.5 mL
